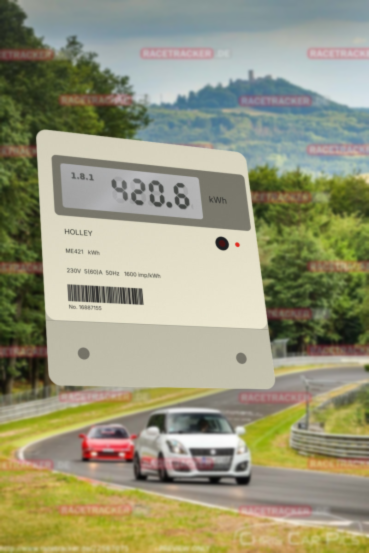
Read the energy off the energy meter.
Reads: 420.6 kWh
